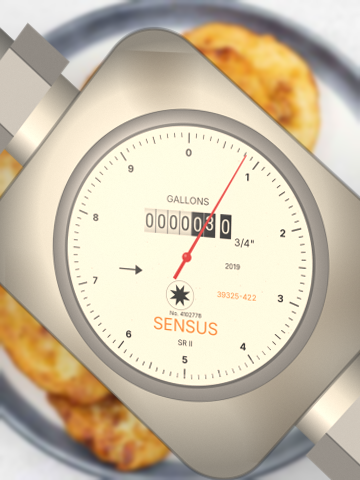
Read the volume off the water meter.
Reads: 30.8 gal
